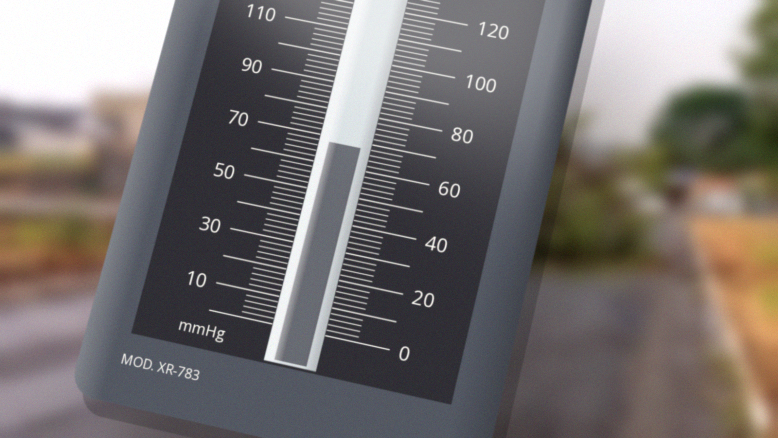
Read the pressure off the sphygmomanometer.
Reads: 68 mmHg
